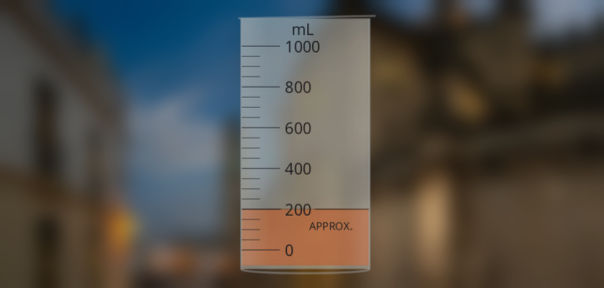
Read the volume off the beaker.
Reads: 200 mL
